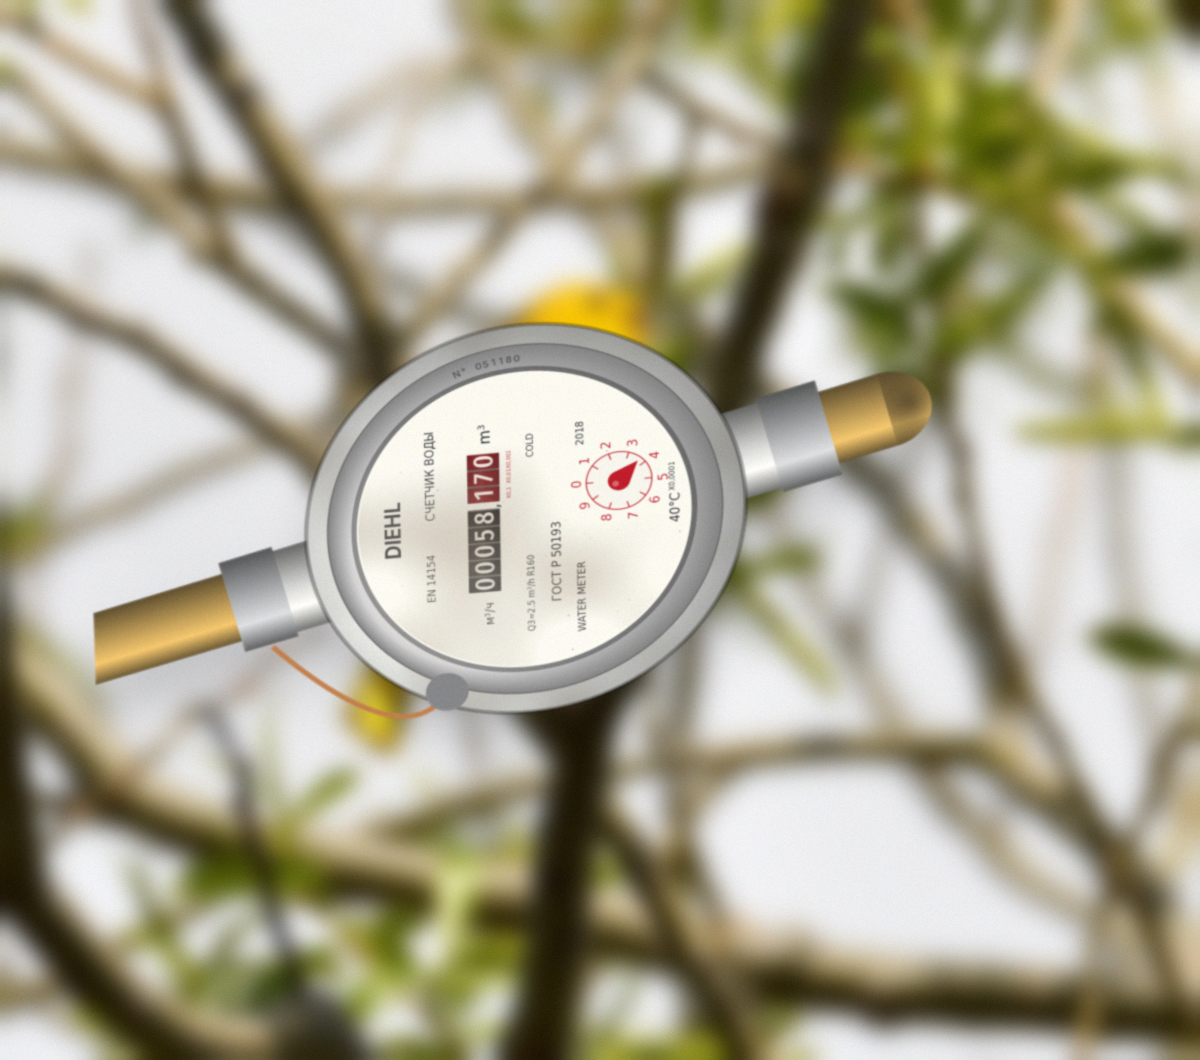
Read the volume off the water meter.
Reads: 58.1703 m³
